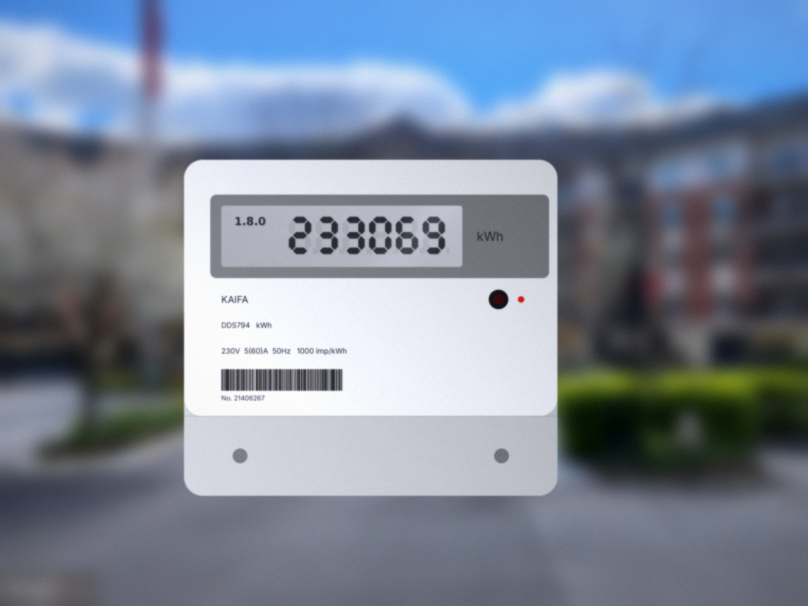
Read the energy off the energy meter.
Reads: 233069 kWh
